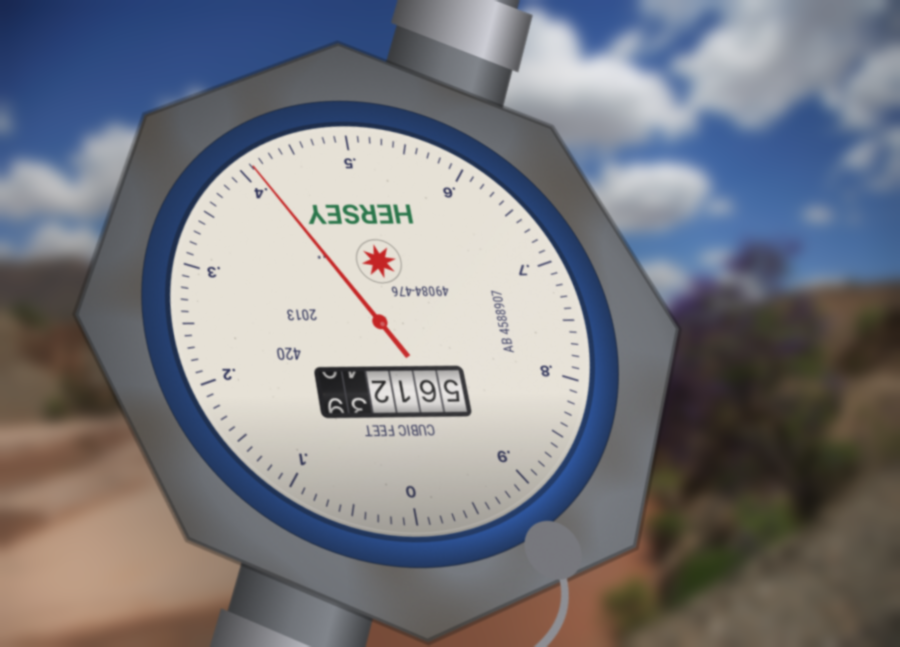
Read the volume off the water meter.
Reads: 561239.41 ft³
